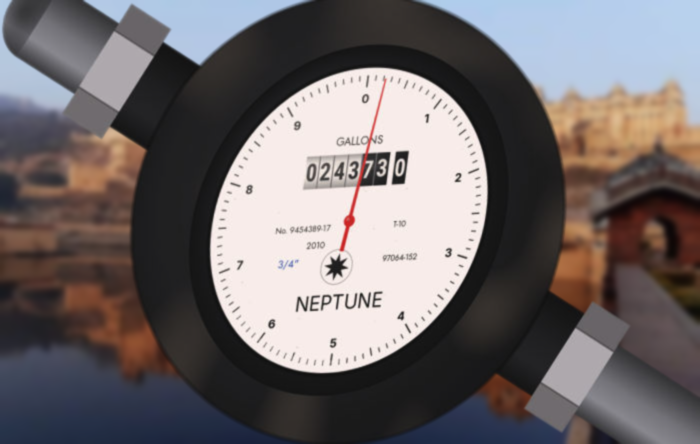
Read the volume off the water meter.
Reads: 243730.2 gal
